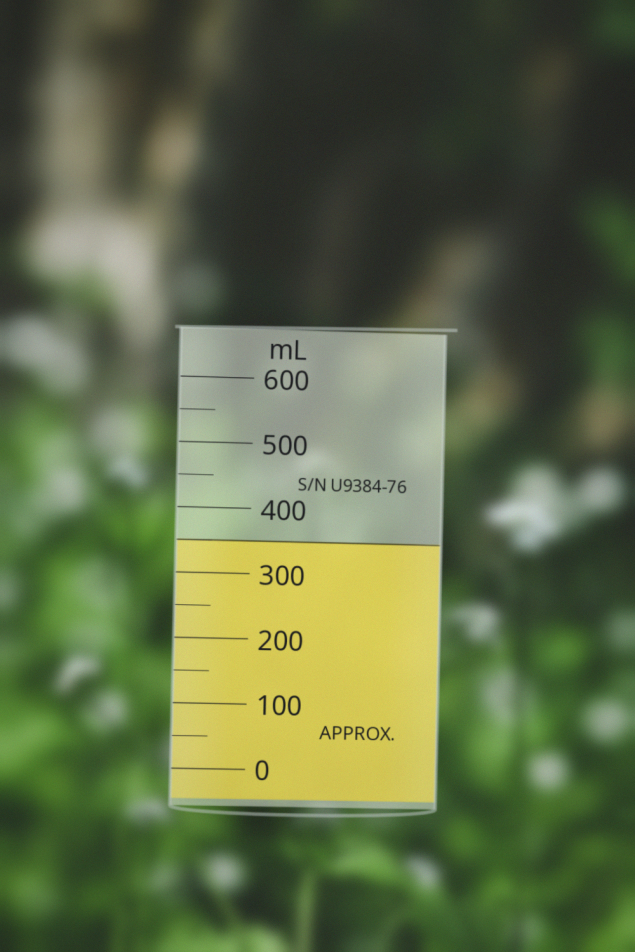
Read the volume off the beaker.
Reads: 350 mL
